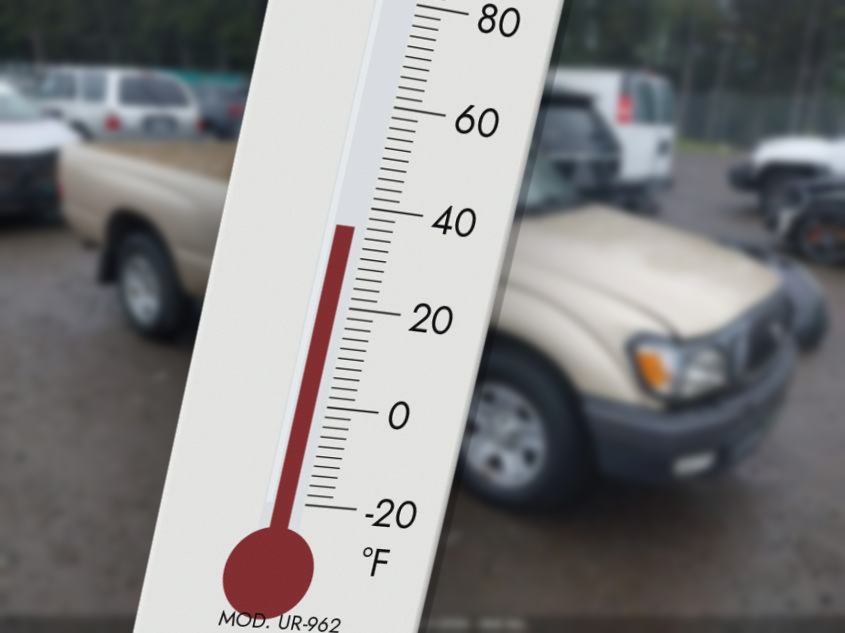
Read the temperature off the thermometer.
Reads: 36 °F
